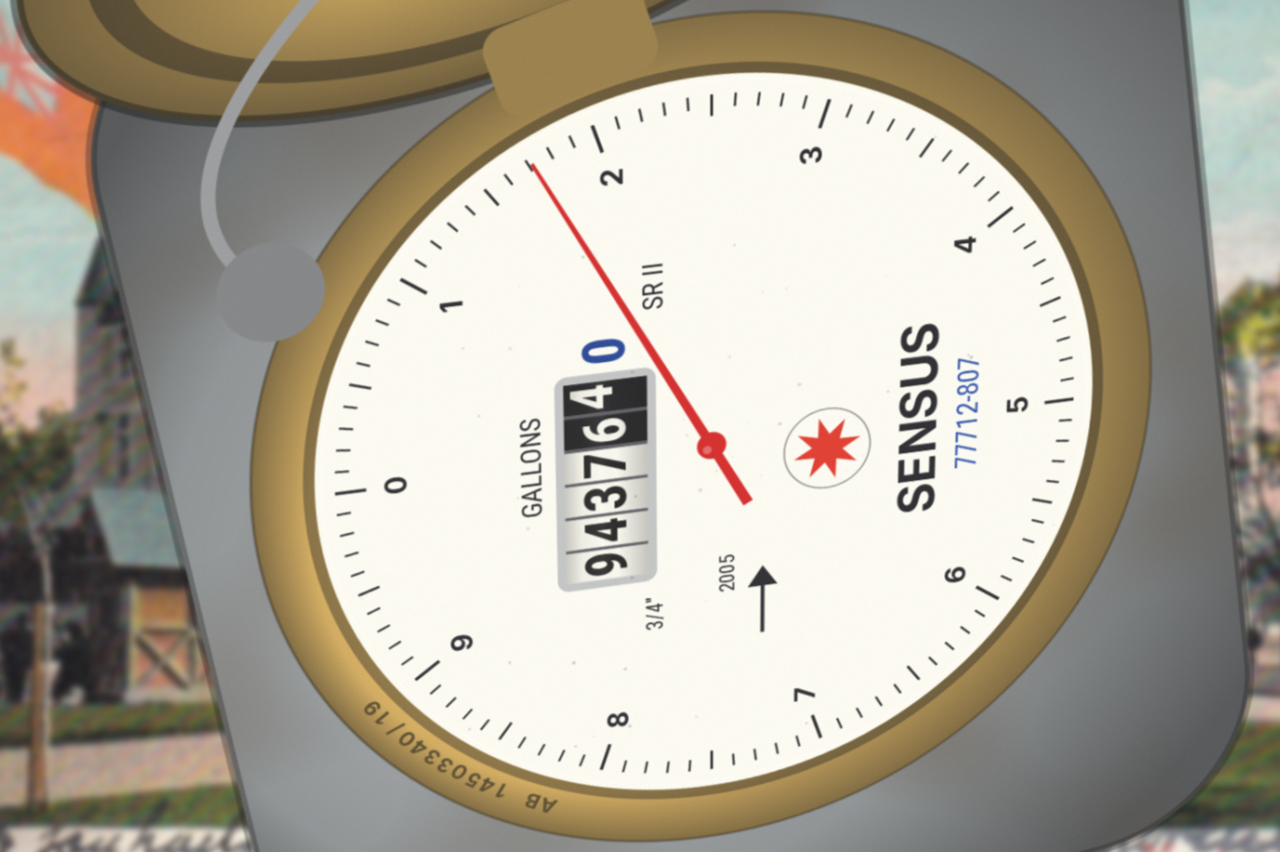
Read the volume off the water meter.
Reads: 9437641.7 gal
